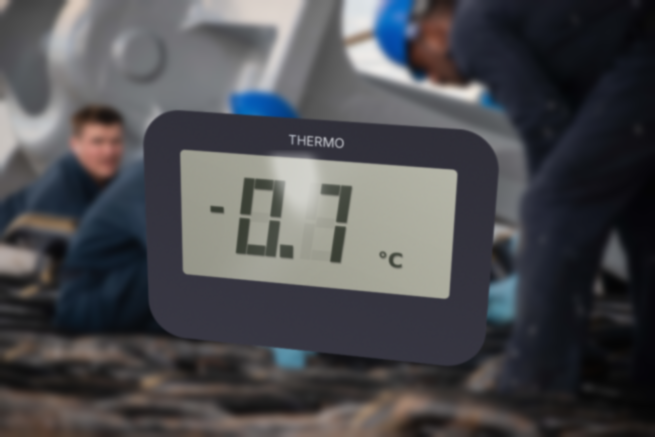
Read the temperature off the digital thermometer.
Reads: -0.7 °C
